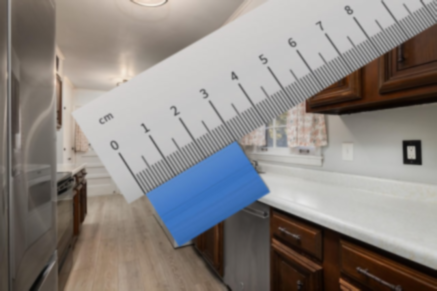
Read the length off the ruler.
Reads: 3 cm
